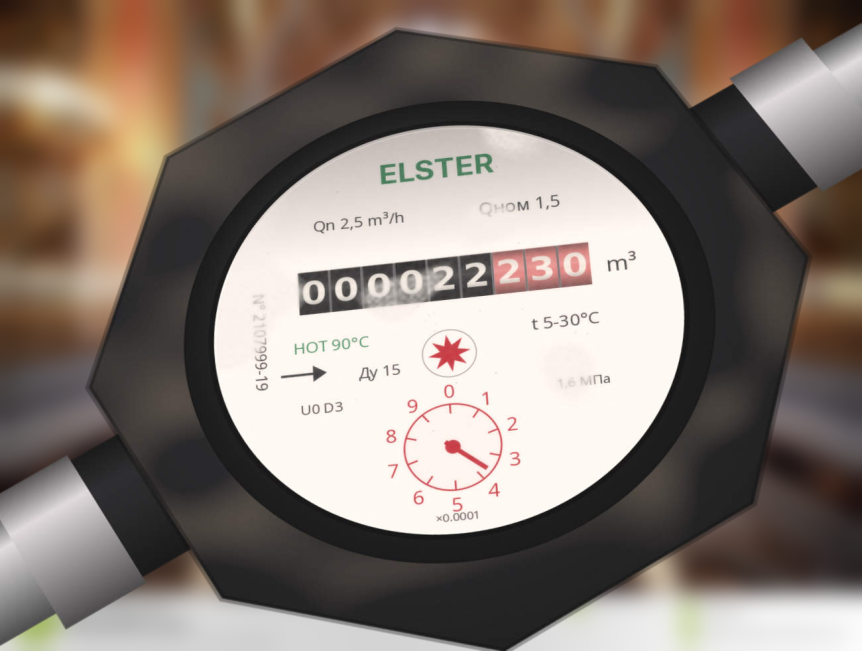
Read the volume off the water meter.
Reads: 22.2303 m³
